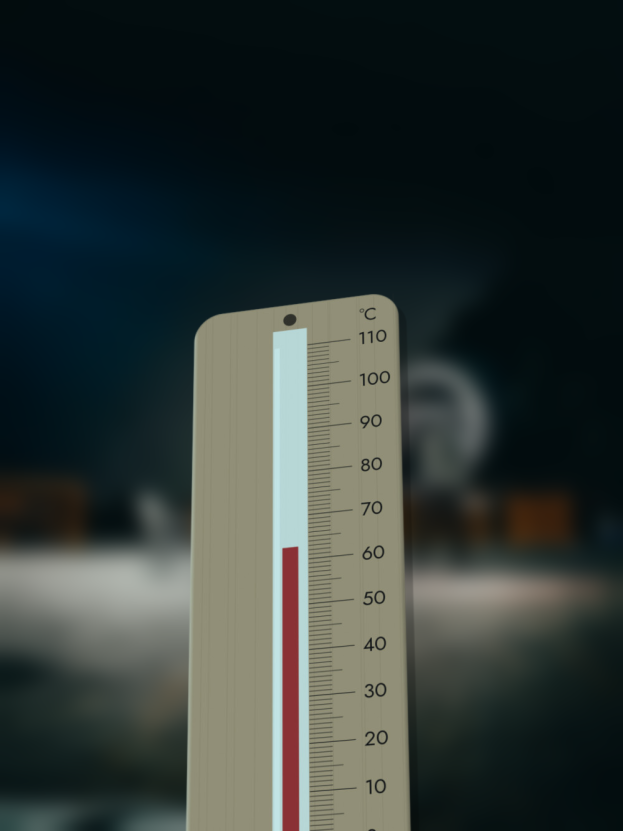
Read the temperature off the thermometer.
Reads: 63 °C
